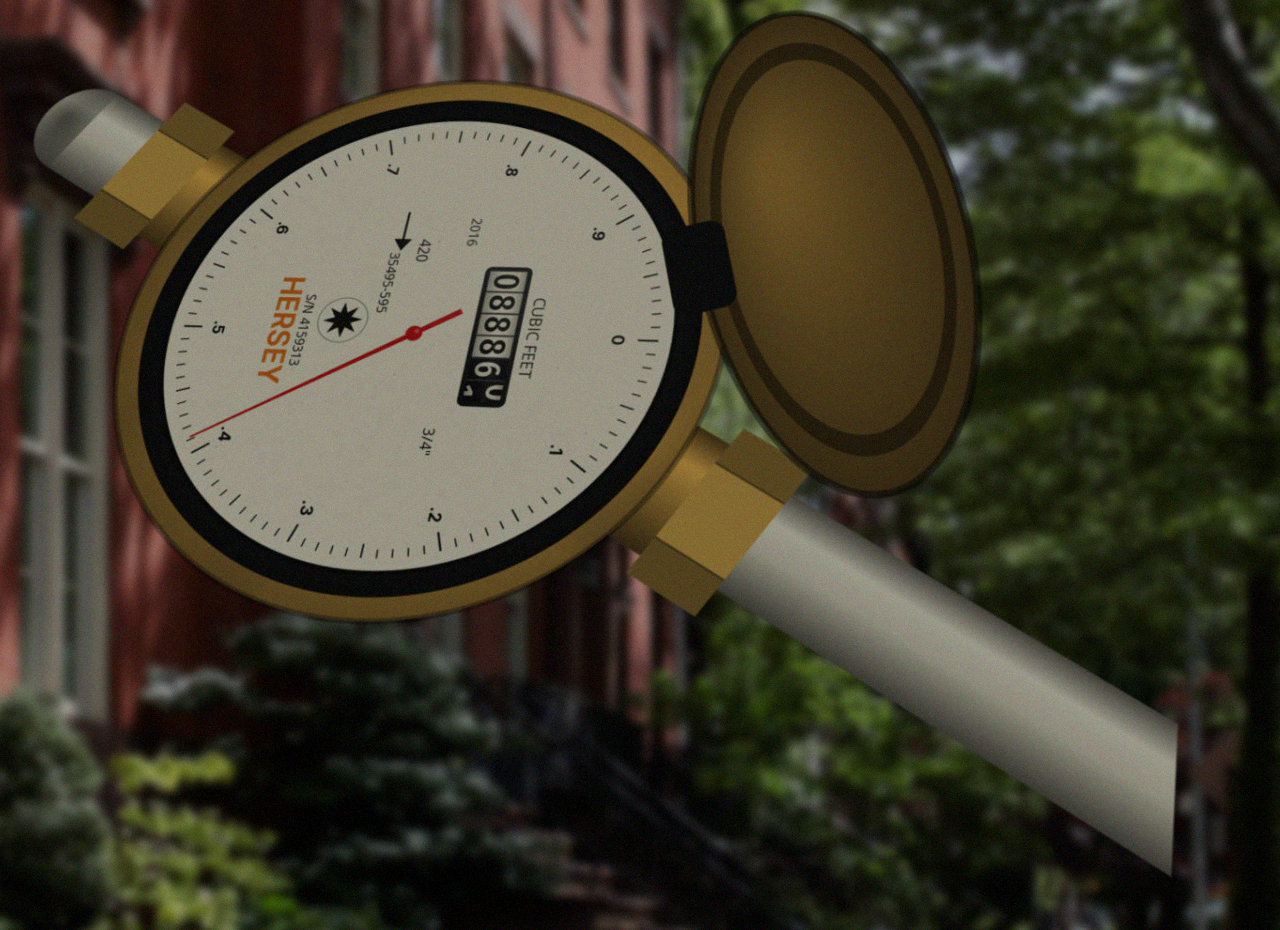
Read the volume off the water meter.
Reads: 88860.41 ft³
